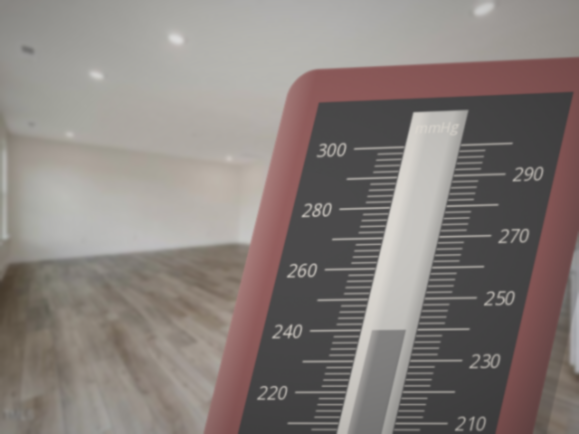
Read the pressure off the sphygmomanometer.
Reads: 240 mmHg
